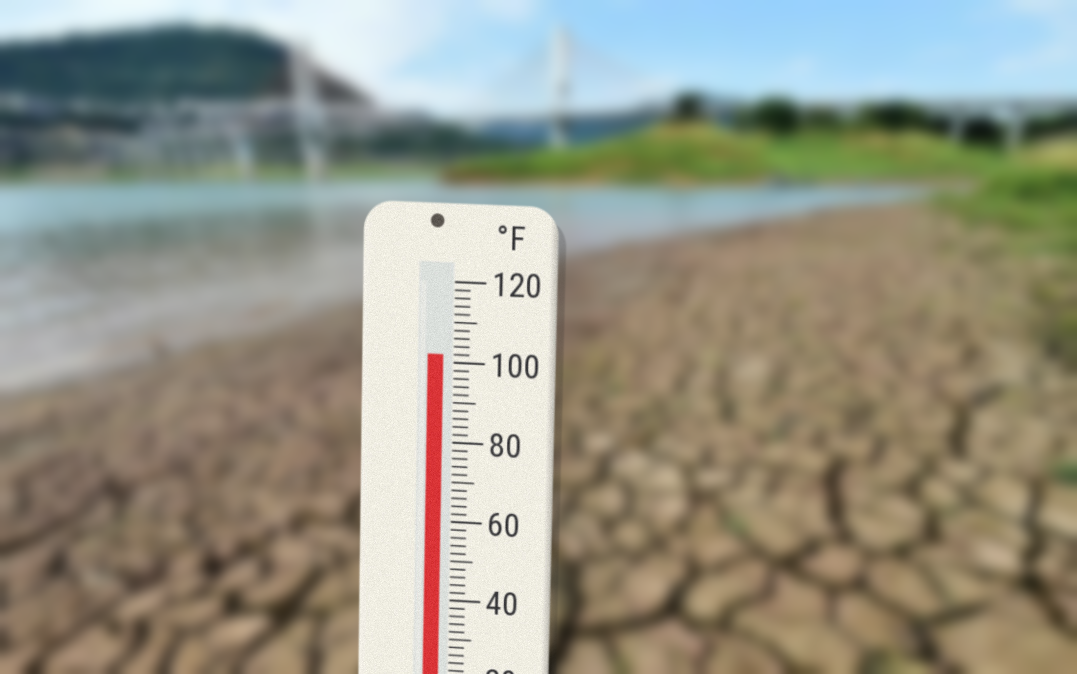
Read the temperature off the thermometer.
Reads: 102 °F
